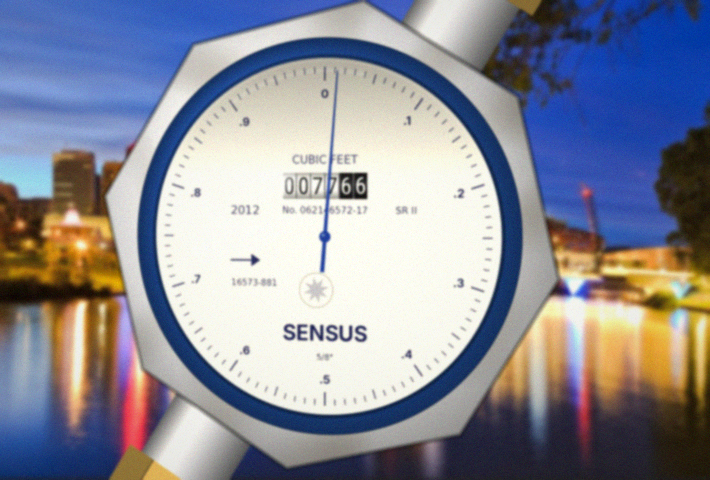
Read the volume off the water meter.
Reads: 7766.01 ft³
